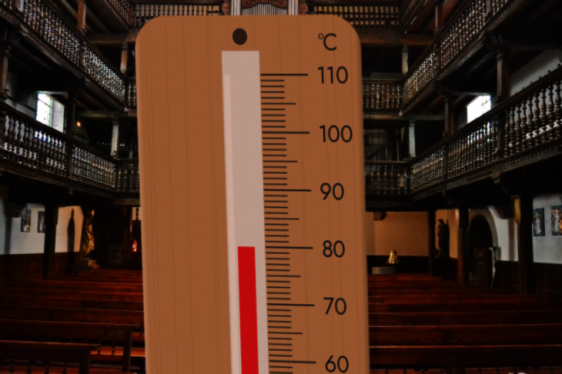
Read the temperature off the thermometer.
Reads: 80 °C
